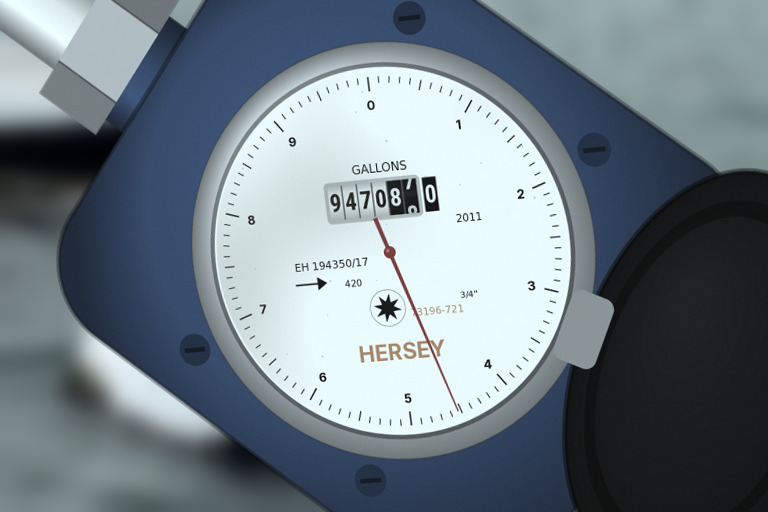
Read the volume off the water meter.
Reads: 9470874.5 gal
